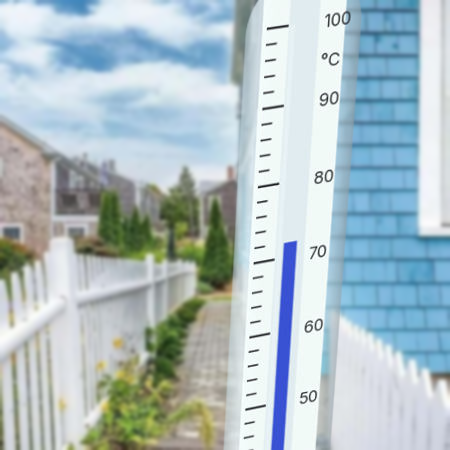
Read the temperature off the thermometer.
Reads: 72 °C
